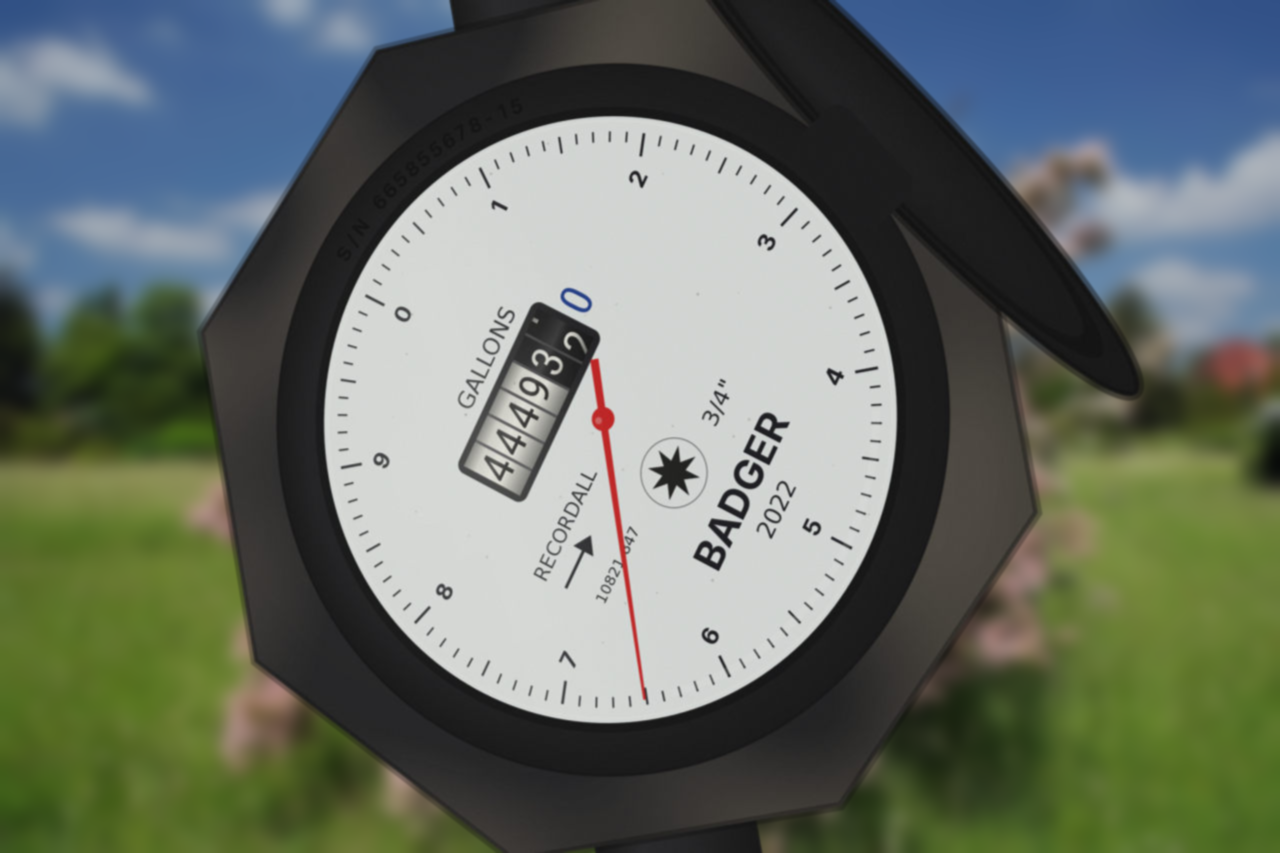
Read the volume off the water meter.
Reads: 4449316.5 gal
